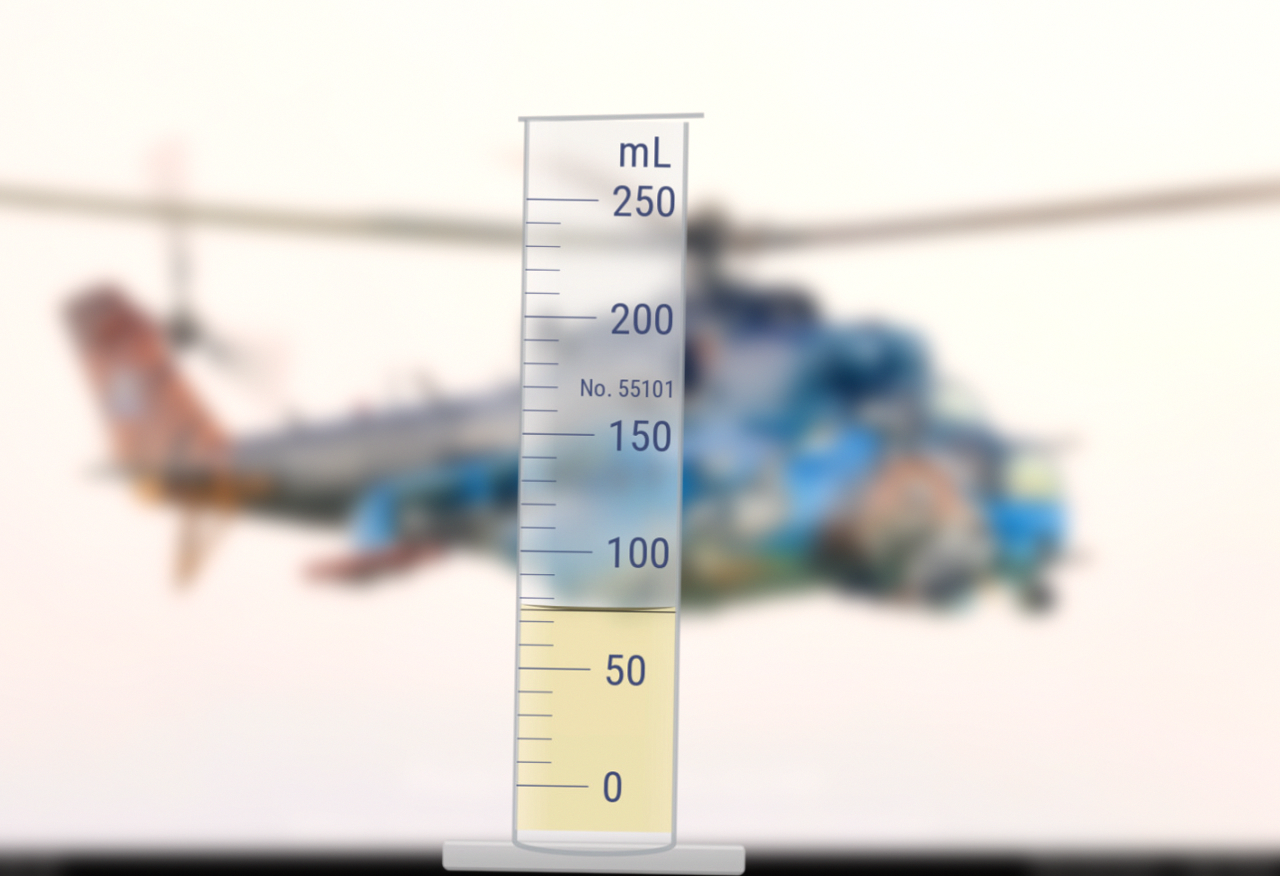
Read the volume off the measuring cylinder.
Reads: 75 mL
